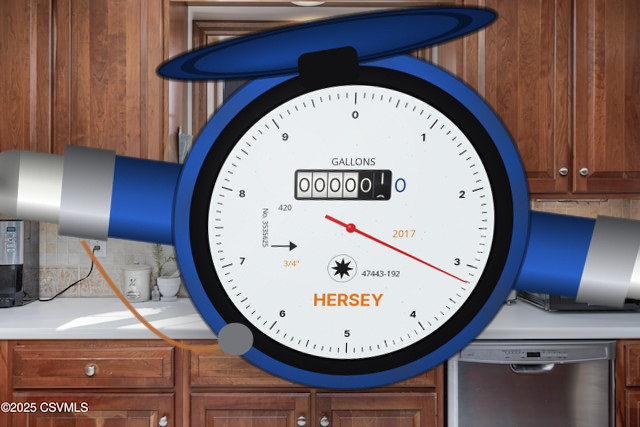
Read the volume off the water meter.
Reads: 13.2 gal
